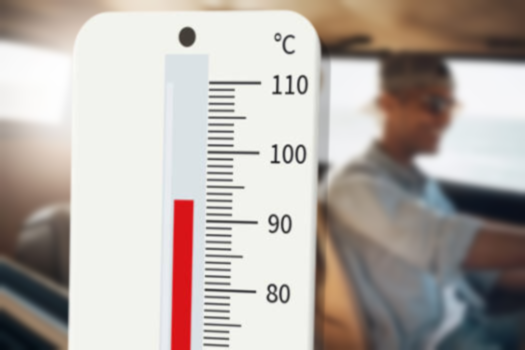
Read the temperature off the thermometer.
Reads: 93 °C
